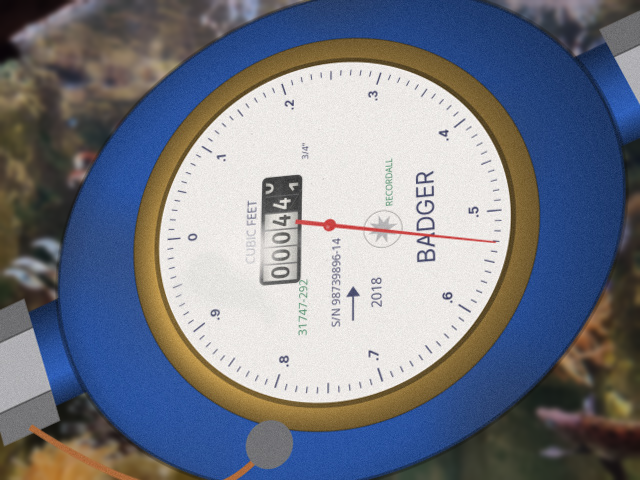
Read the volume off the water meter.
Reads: 440.53 ft³
